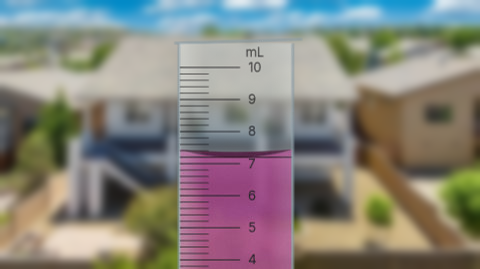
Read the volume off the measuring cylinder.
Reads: 7.2 mL
